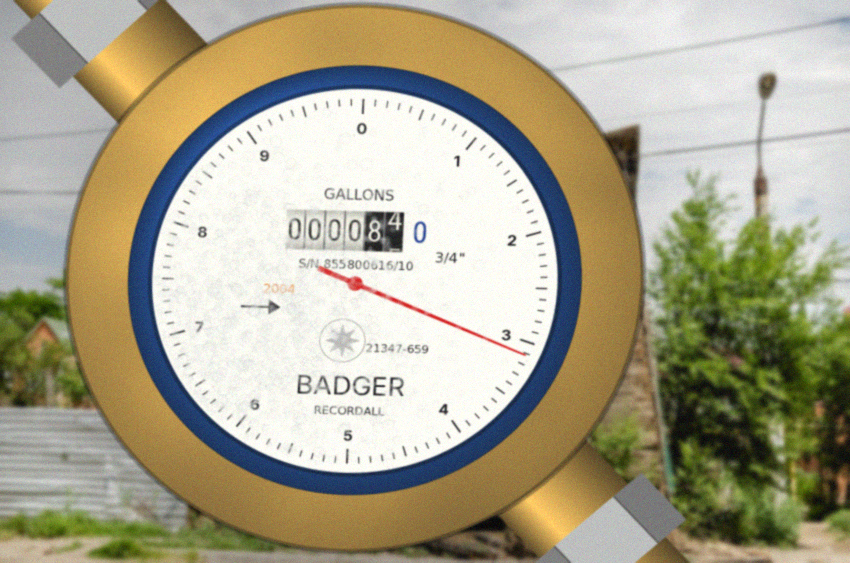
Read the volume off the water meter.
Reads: 843.1 gal
